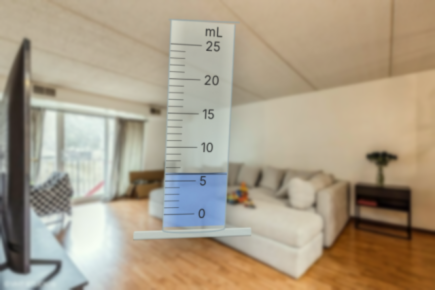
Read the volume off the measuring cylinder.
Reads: 6 mL
